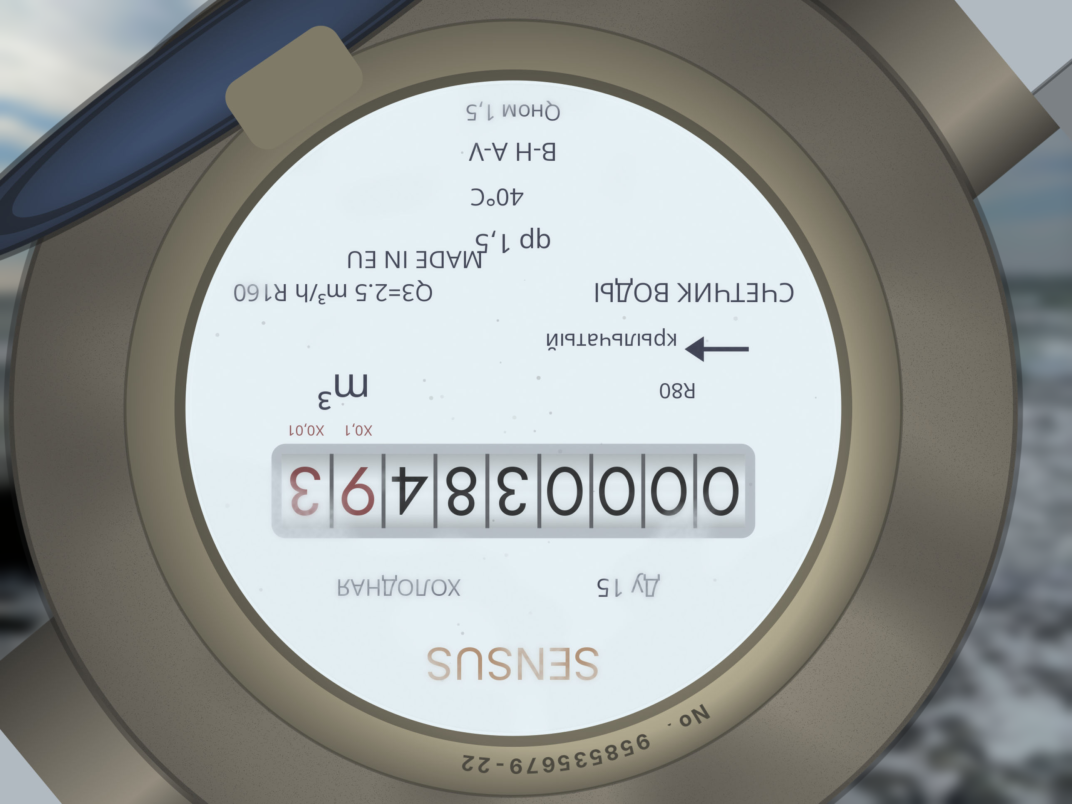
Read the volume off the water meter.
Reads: 384.93 m³
